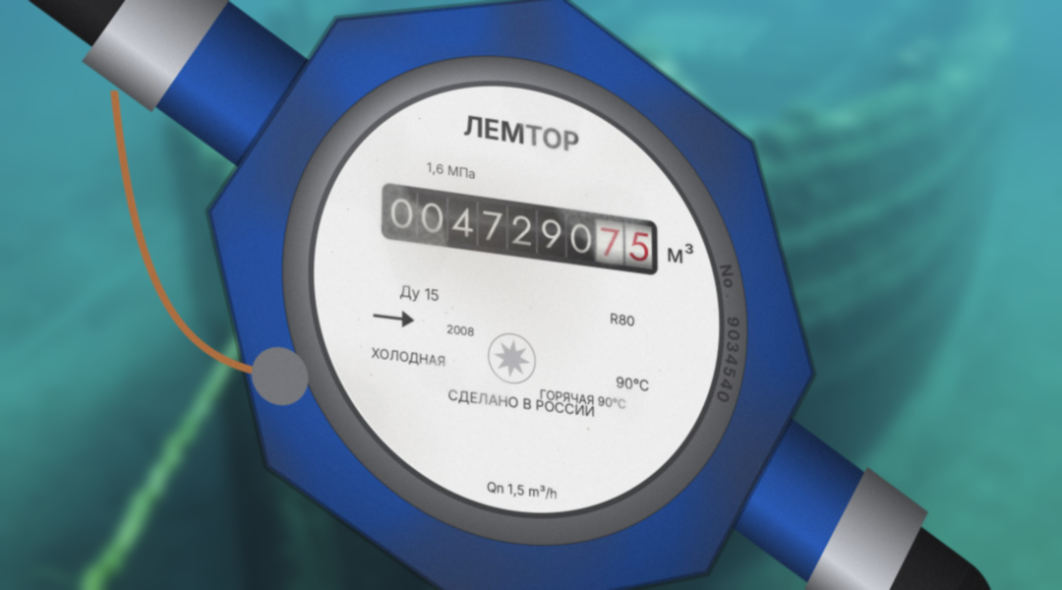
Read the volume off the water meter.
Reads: 47290.75 m³
